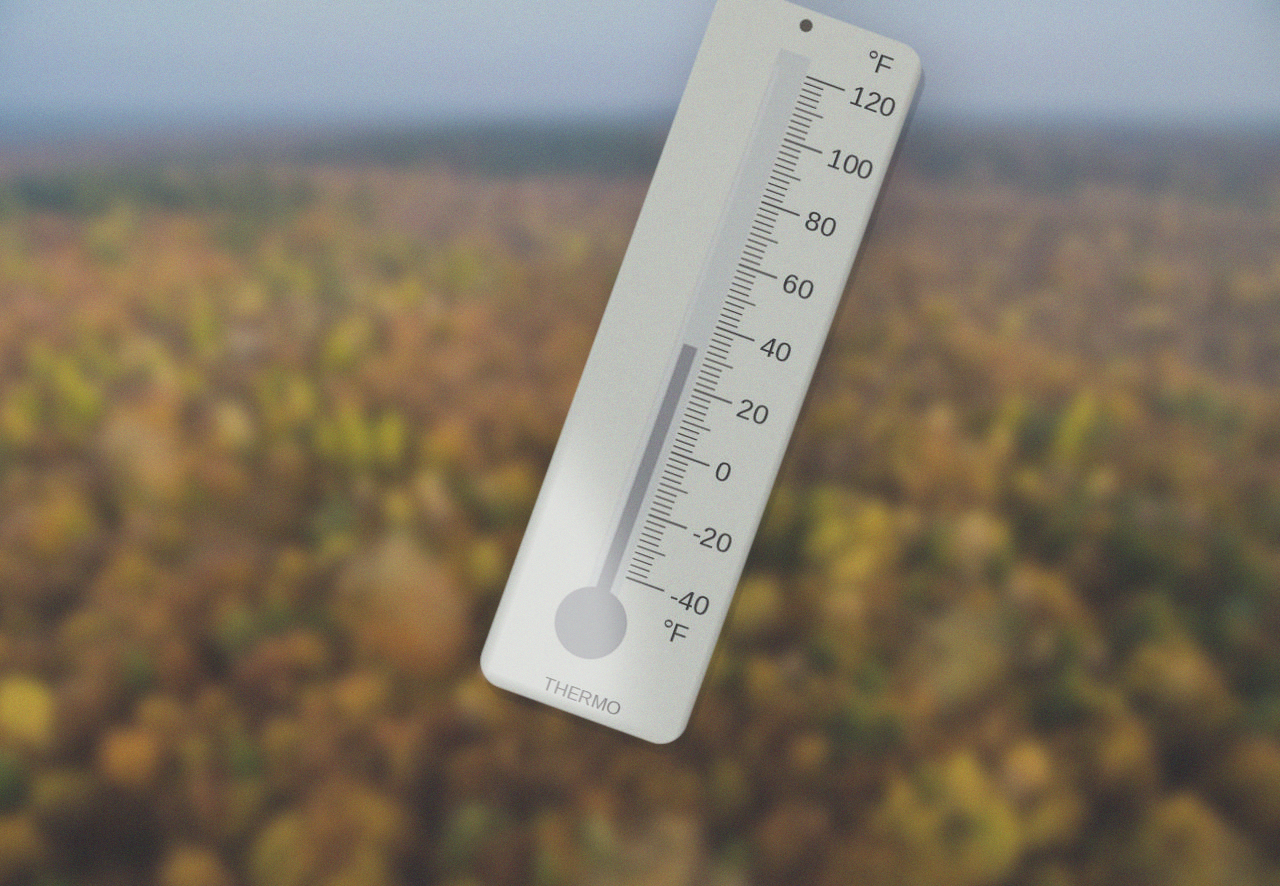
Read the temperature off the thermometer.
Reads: 32 °F
